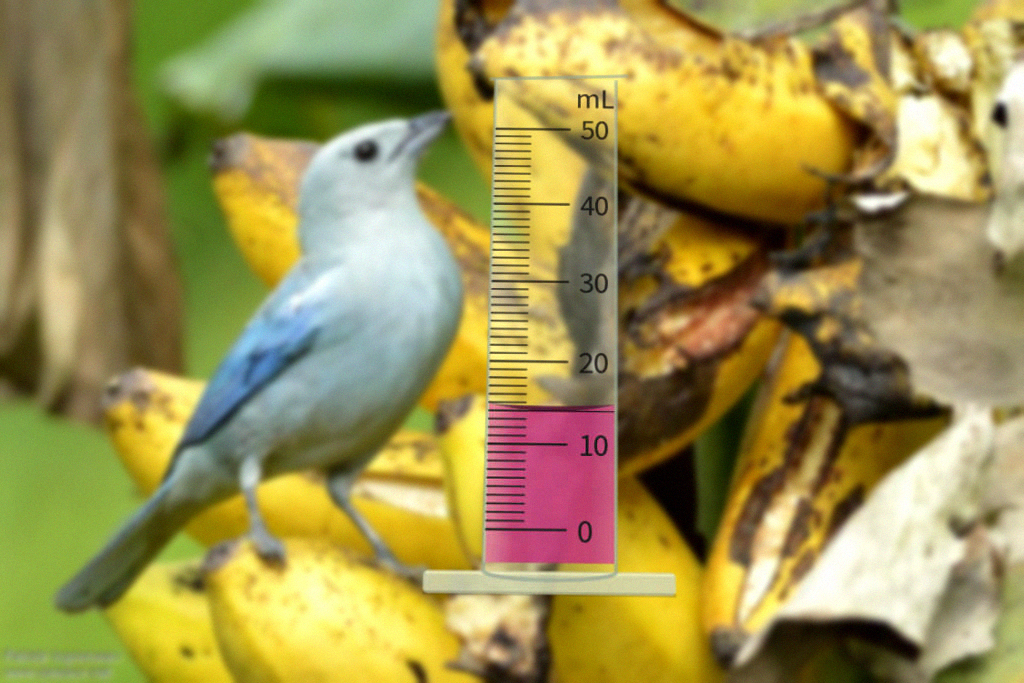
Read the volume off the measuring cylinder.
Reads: 14 mL
